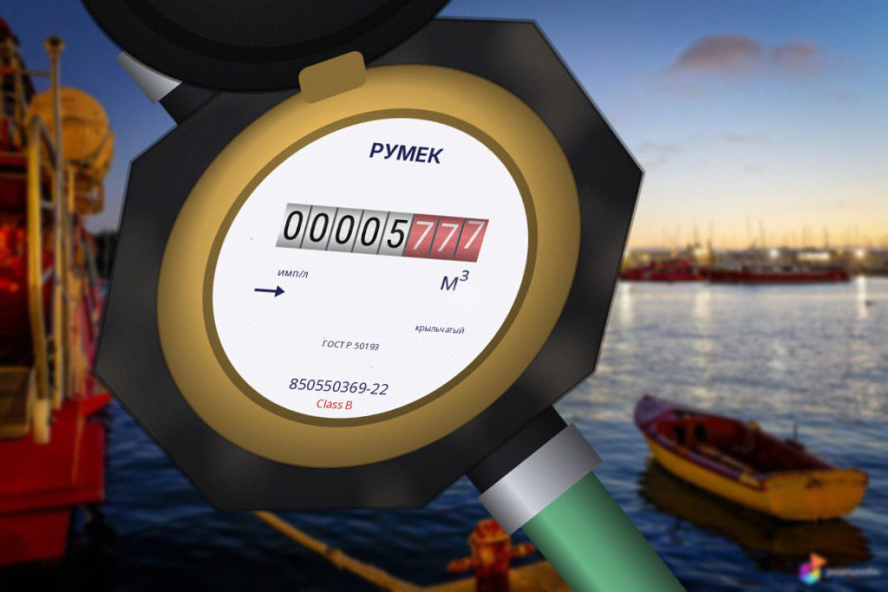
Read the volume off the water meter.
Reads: 5.777 m³
